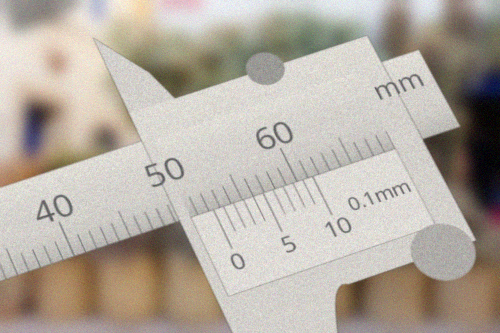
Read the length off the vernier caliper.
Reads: 52.4 mm
